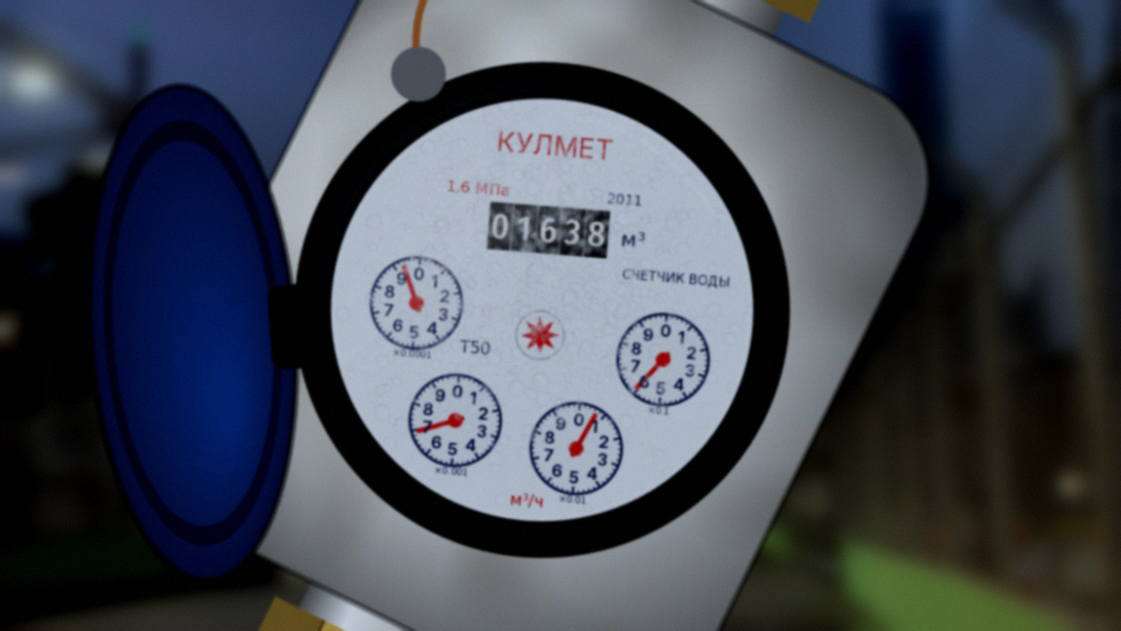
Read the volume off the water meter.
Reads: 1638.6069 m³
